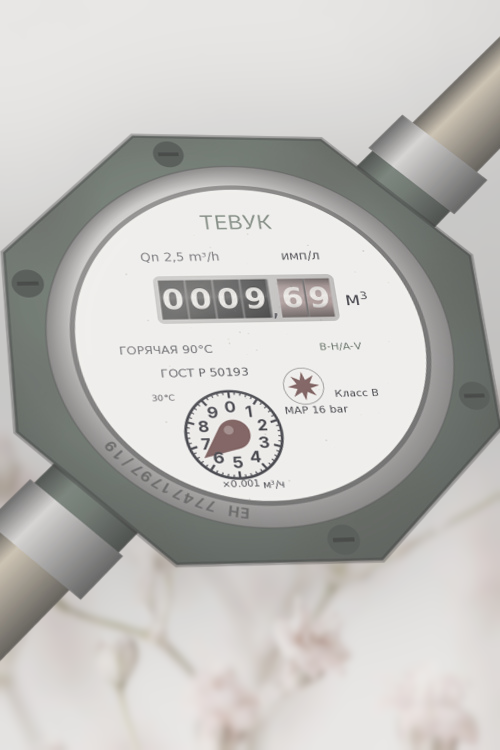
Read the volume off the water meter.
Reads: 9.696 m³
